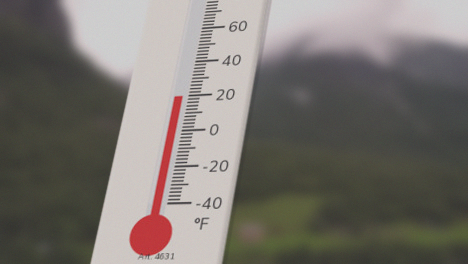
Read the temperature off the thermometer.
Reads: 20 °F
